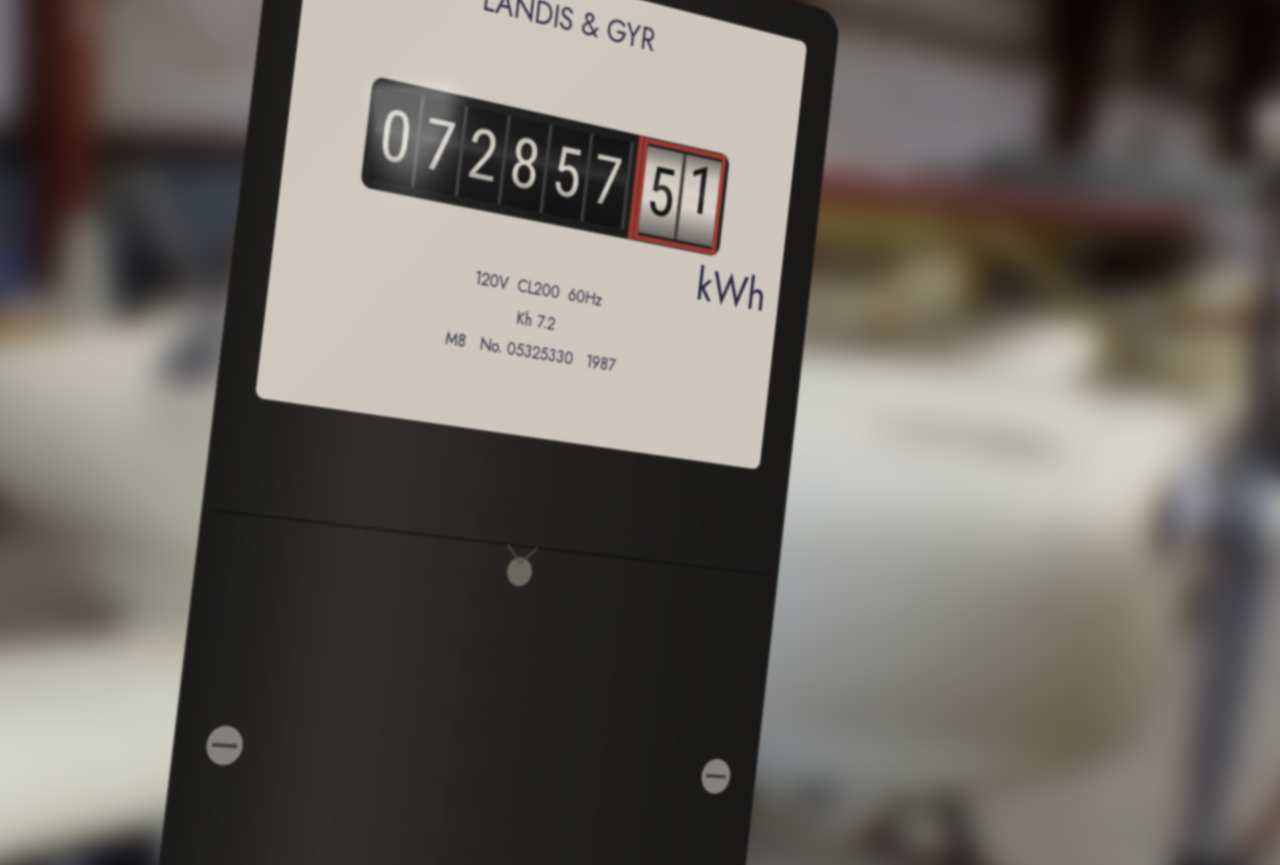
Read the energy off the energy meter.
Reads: 72857.51 kWh
